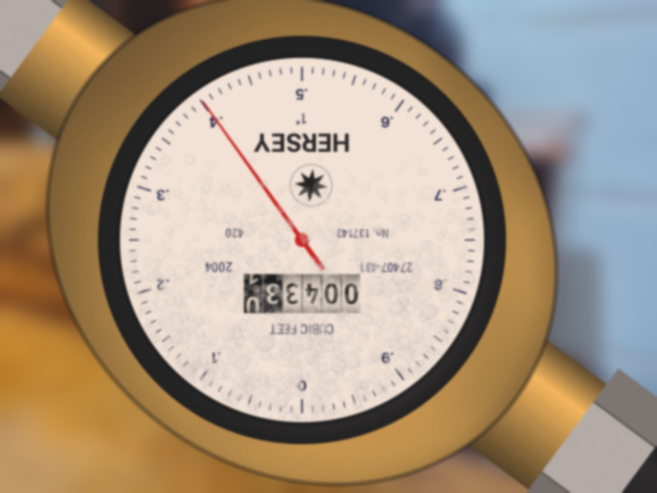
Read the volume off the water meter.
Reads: 4330.40 ft³
